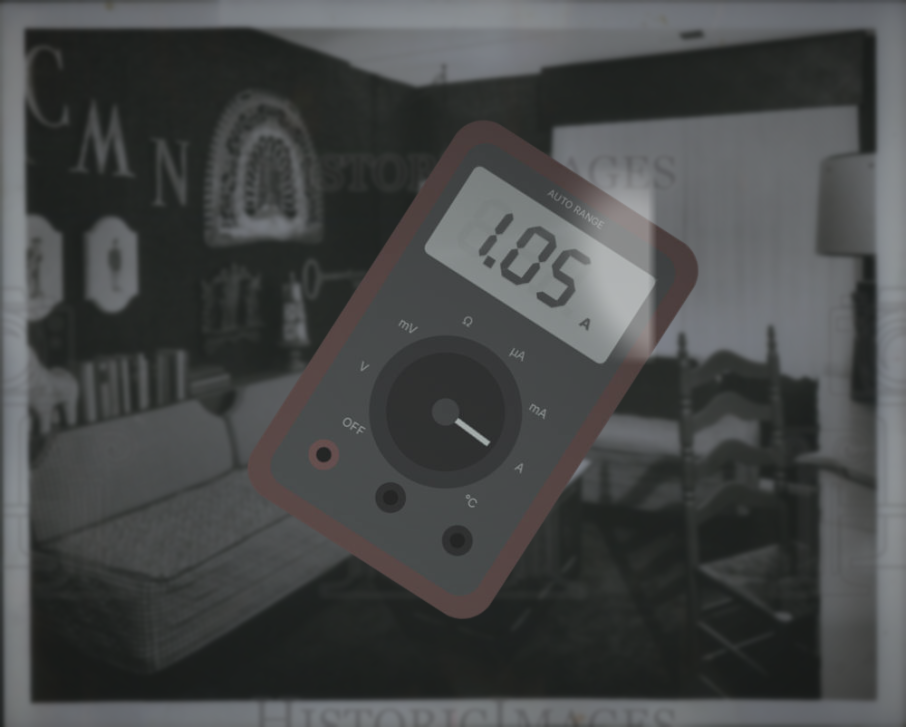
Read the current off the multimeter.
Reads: 1.05 A
